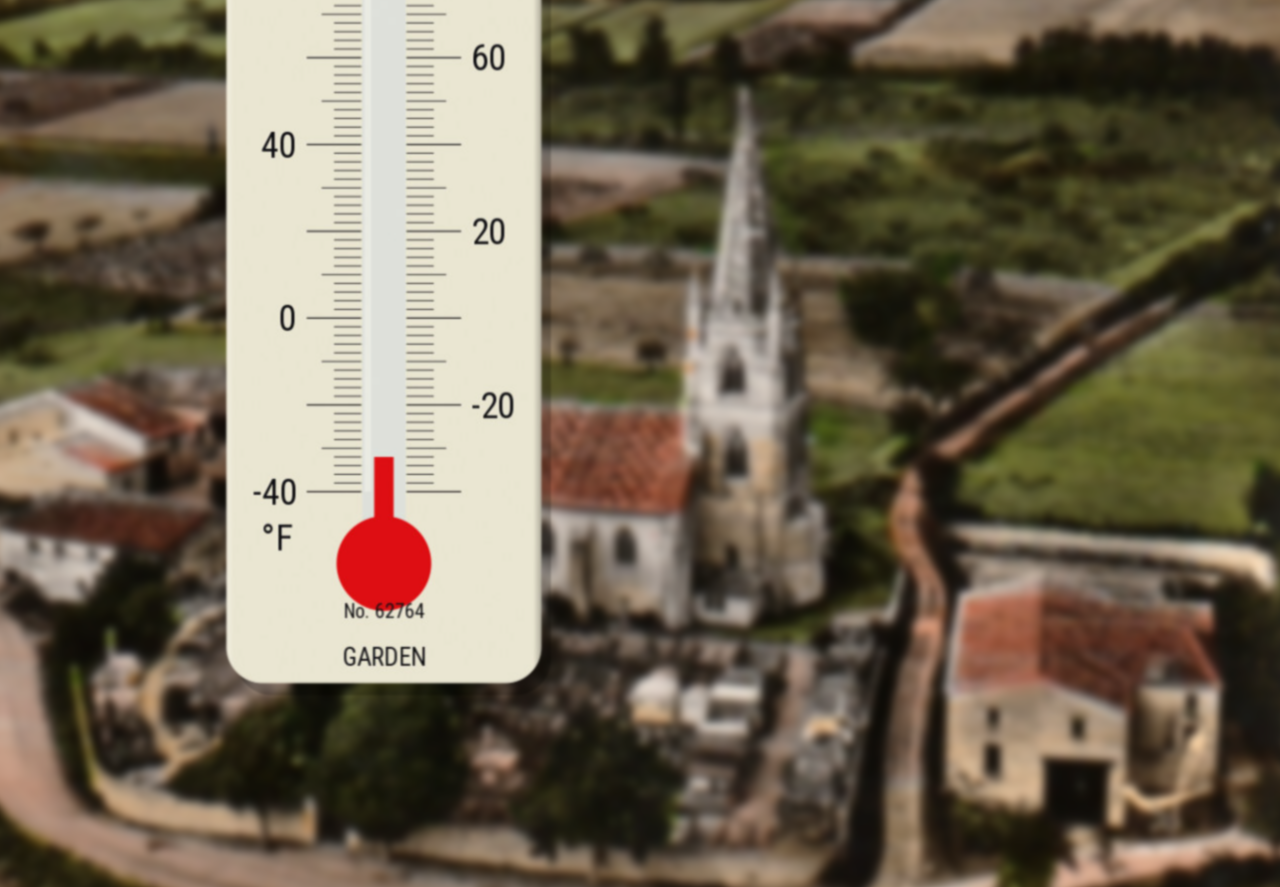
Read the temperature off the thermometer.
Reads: -32 °F
